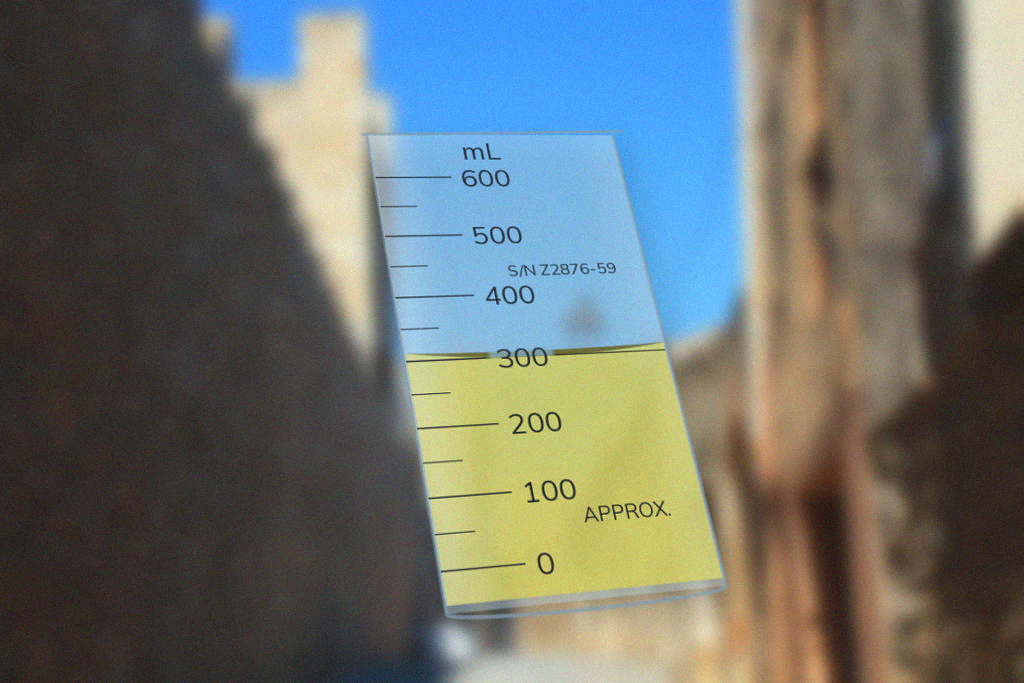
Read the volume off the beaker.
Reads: 300 mL
